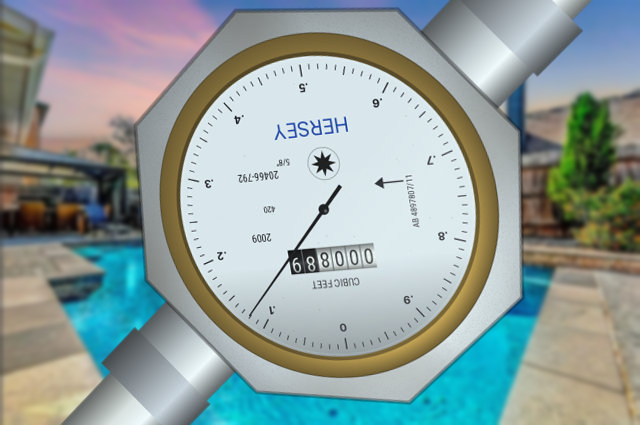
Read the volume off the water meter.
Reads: 889.12 ft³
